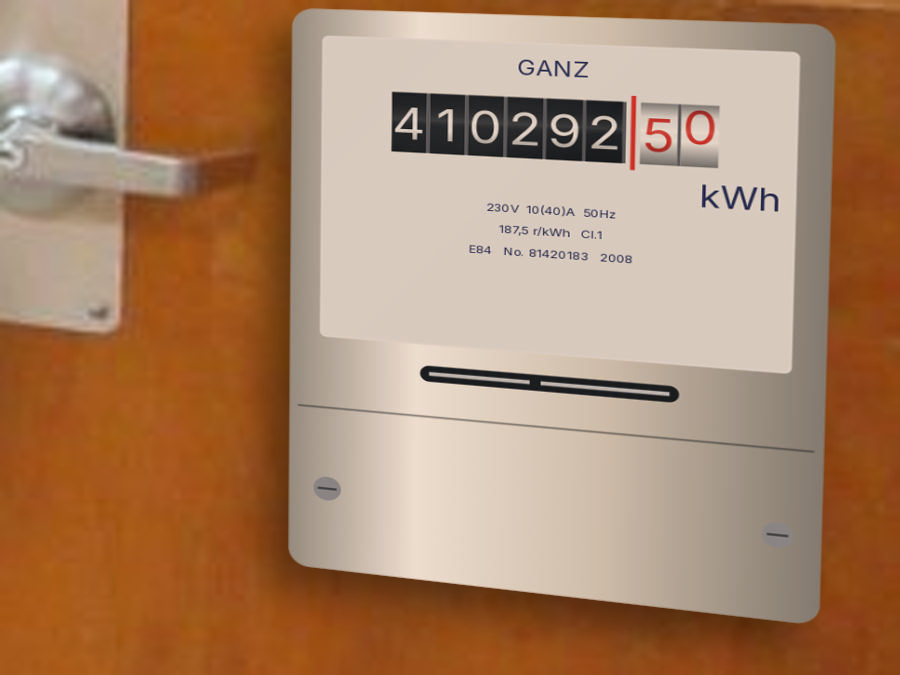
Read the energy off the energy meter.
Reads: 410292.50 kWh
